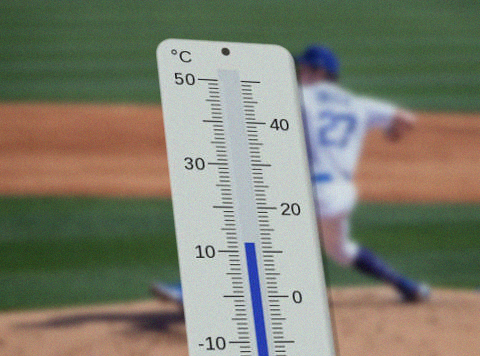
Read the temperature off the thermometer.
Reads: 12 °C
